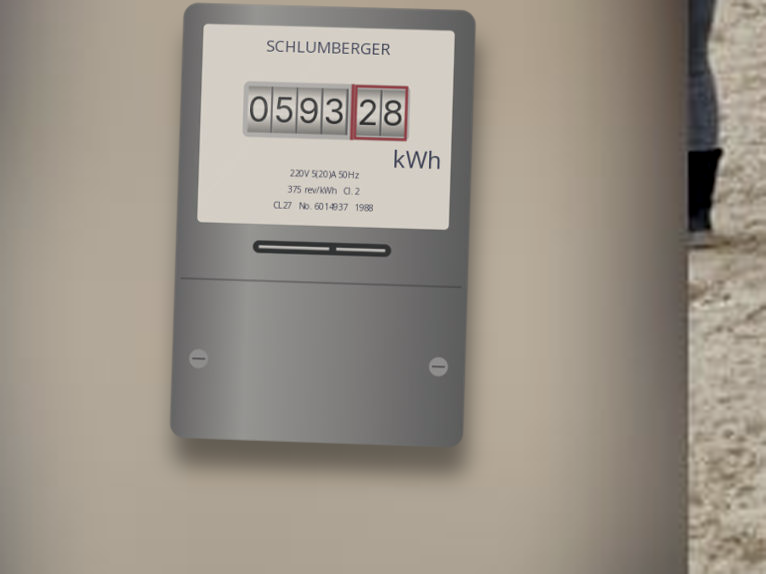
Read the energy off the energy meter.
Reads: 593.28 kWh
